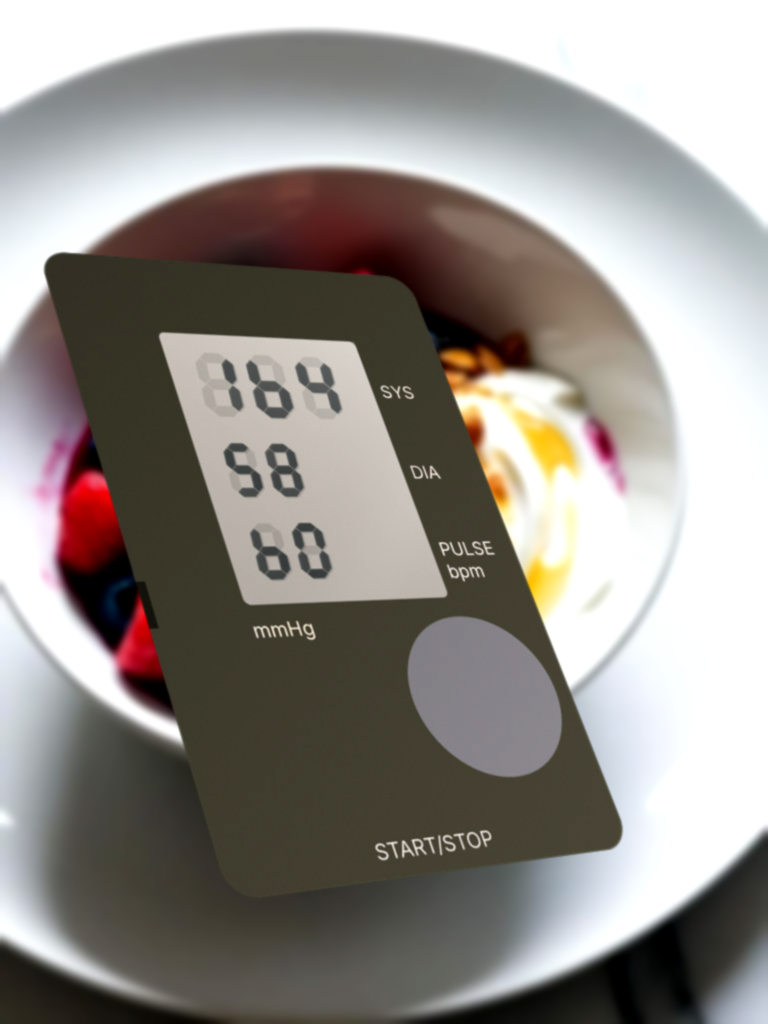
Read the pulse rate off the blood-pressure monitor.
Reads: 60 bpm
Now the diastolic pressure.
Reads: 58 mmHg
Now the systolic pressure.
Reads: 164 mmHg
